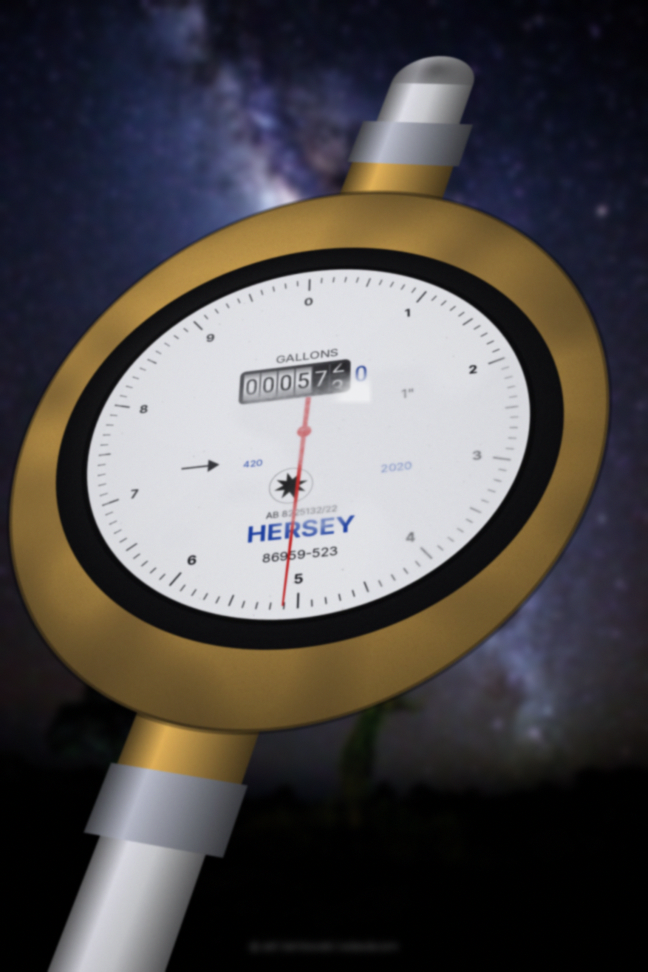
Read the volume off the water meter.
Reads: 5725.1 gal
